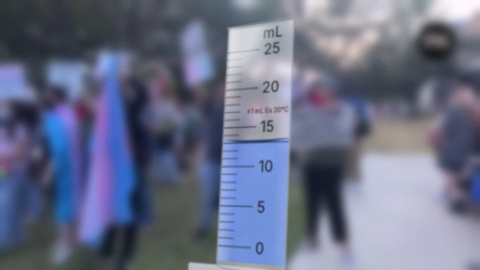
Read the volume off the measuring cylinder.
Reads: 13 mL
